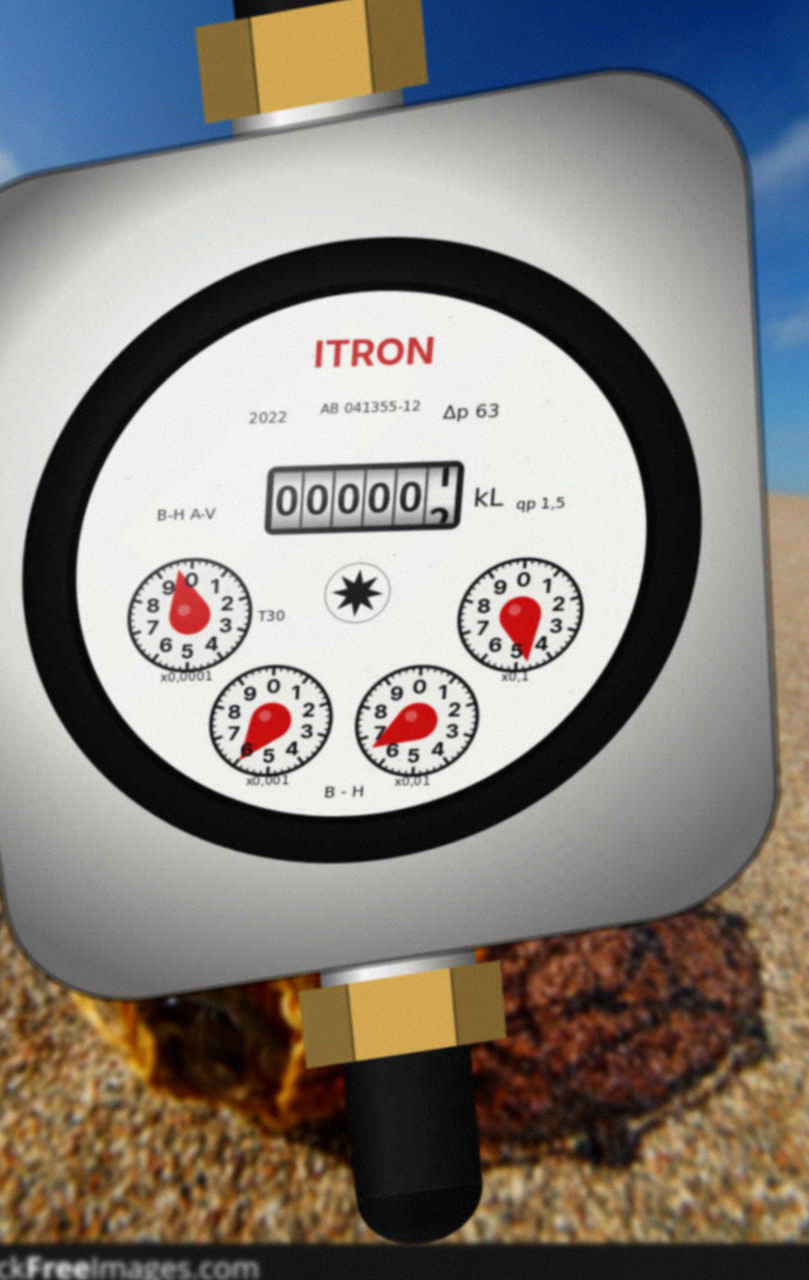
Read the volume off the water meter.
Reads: 1.4659 kL
